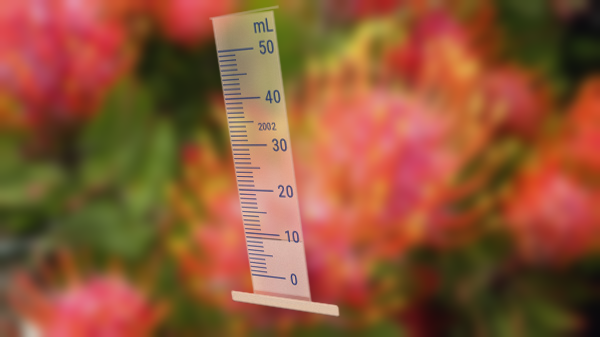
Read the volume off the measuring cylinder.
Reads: 9 mL
